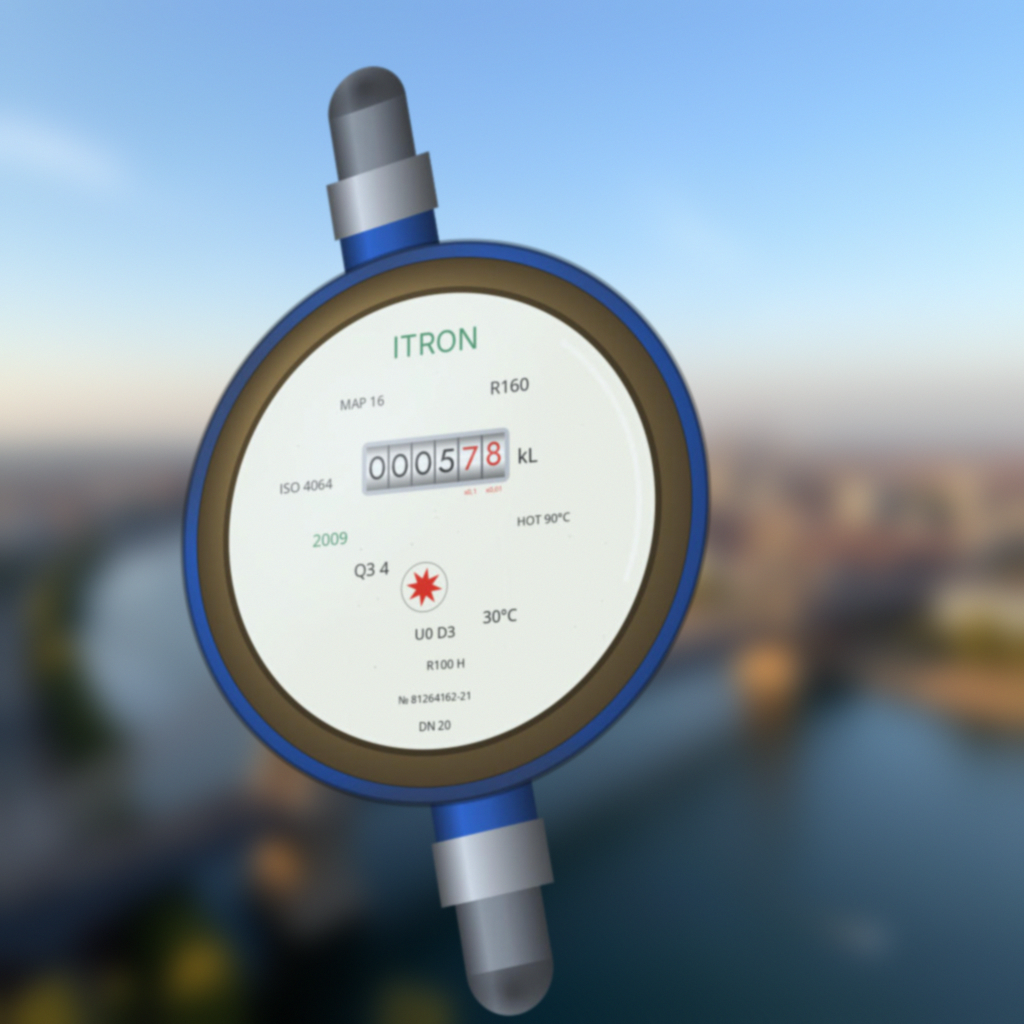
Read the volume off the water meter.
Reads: 5.78 kL
